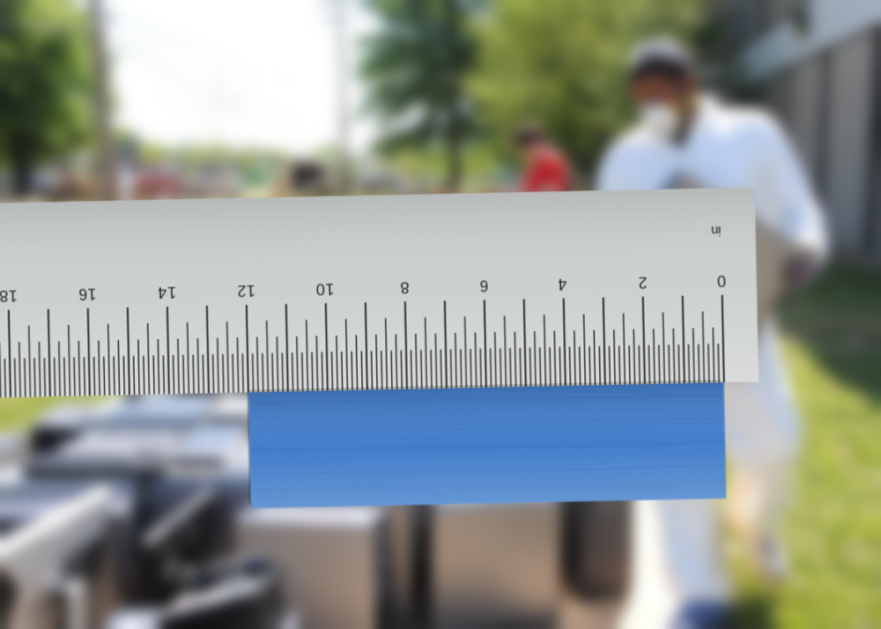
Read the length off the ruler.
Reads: 12 in
